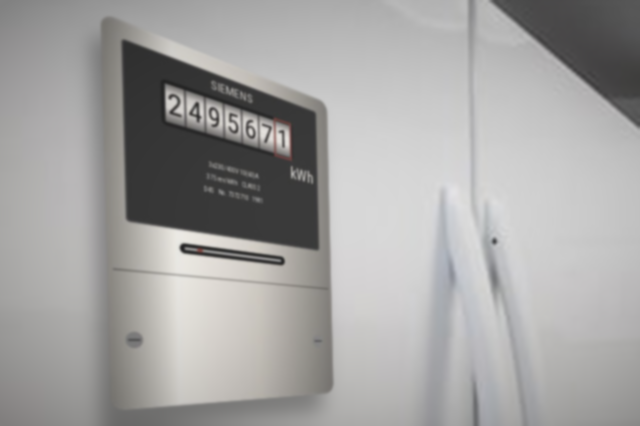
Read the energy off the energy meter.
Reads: 249567.1 kWh
